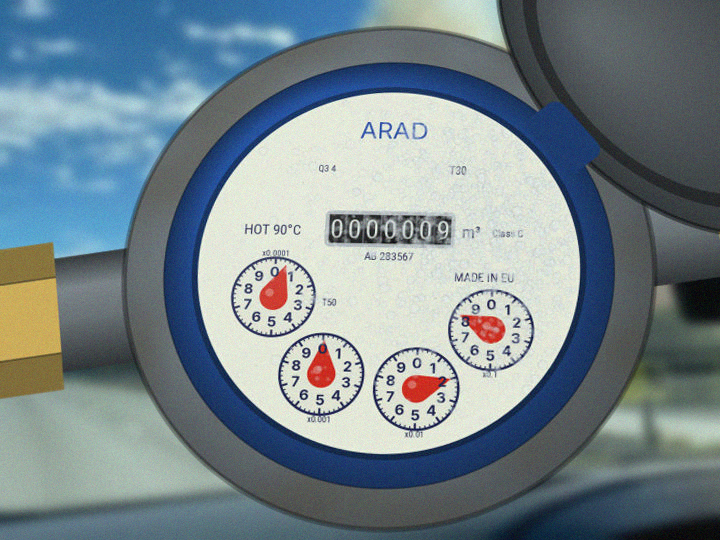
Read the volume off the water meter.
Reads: 9.8200 m³
